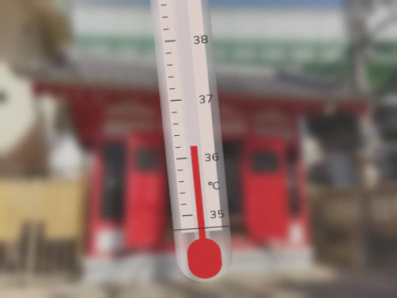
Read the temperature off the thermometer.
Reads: 36.2 °C
